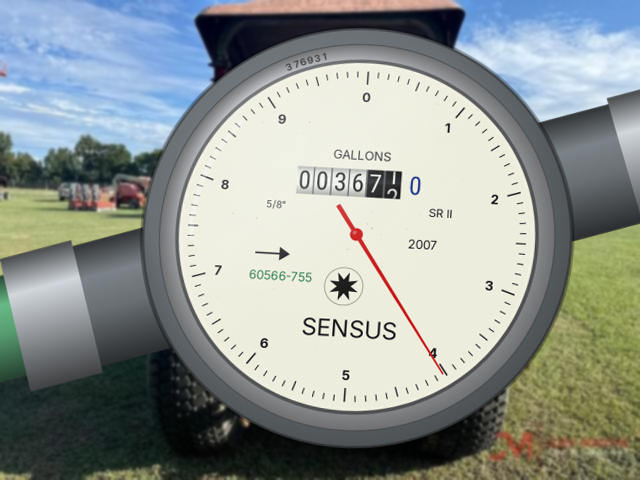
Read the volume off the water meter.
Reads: 36714.0 gal
